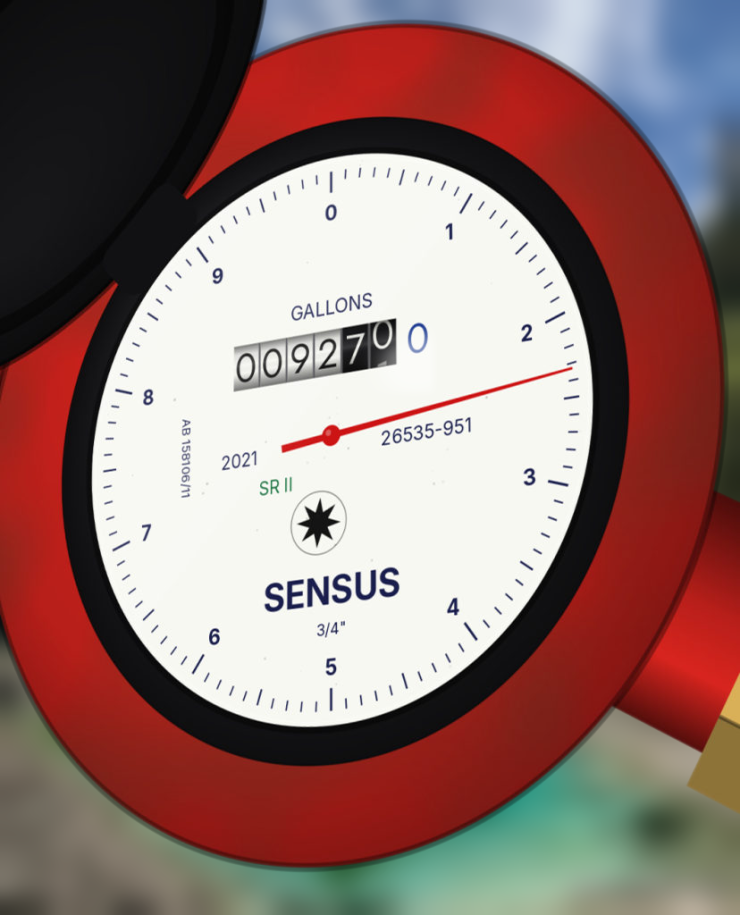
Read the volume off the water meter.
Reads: 92702.3 gal
